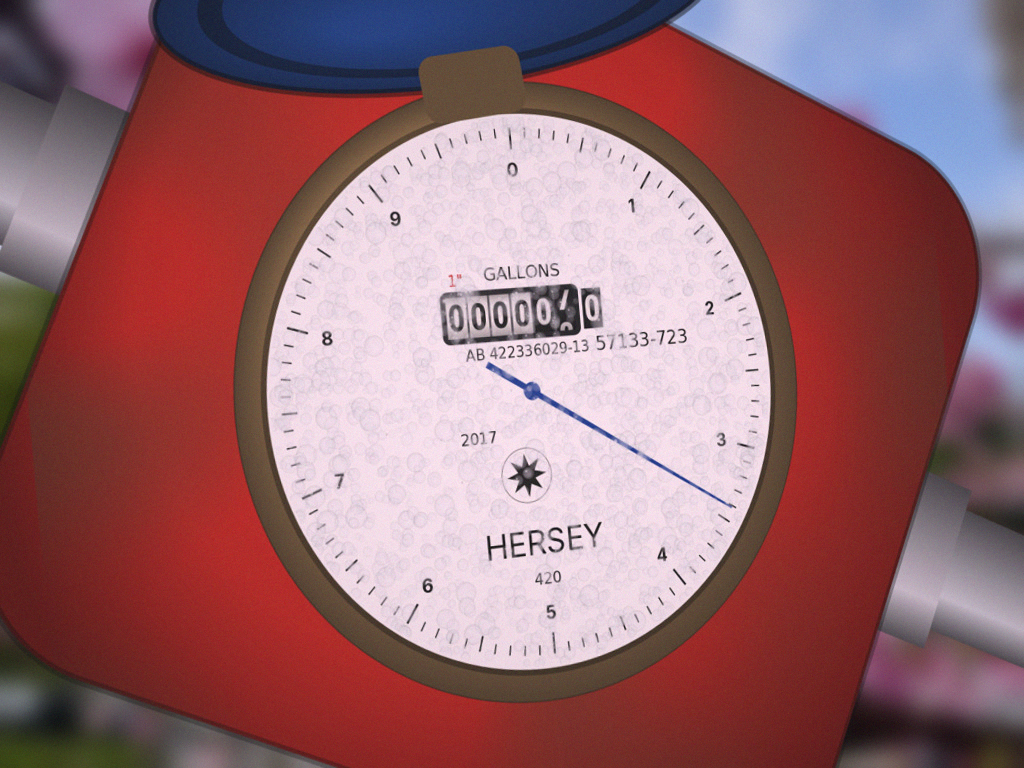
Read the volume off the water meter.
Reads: 73.4 gal
